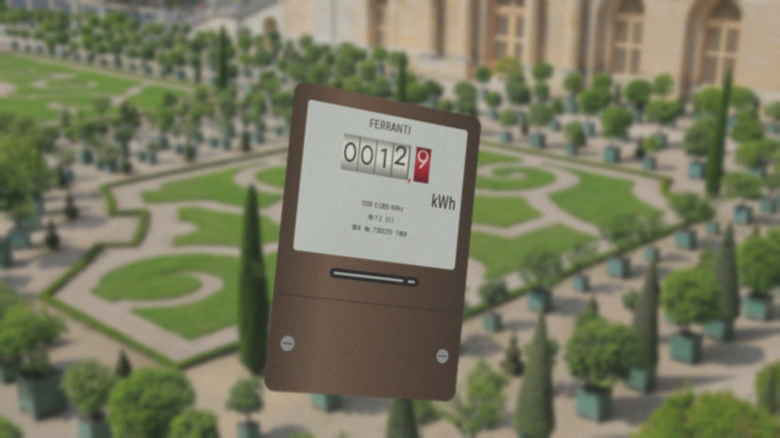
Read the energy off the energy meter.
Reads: 12.9 kWh
